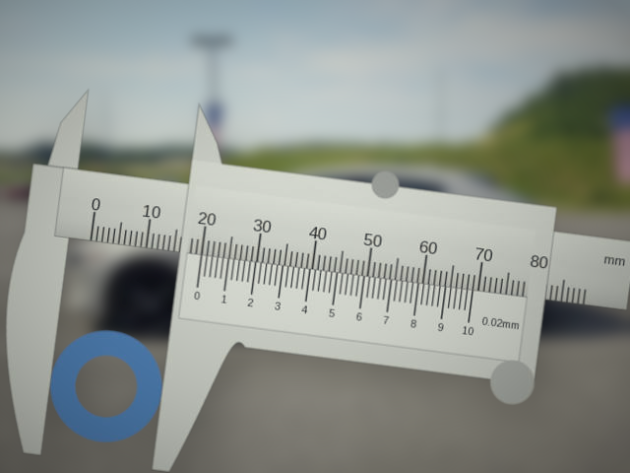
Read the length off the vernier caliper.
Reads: 20.0 mm
